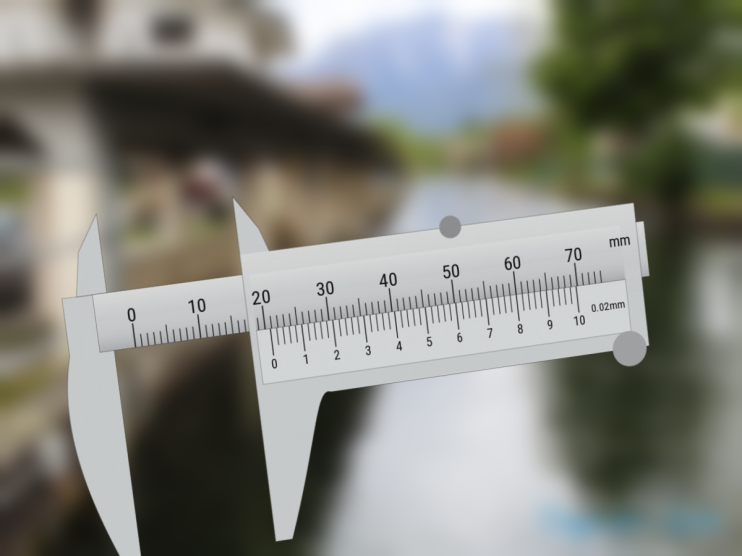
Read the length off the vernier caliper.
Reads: 20.8 mm
